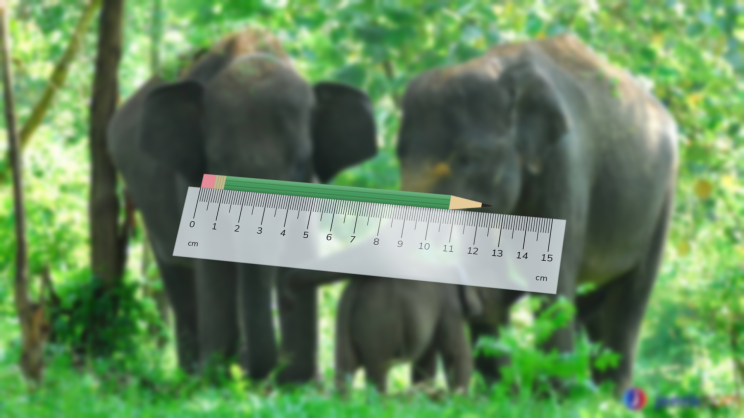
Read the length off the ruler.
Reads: 12.5 cm
